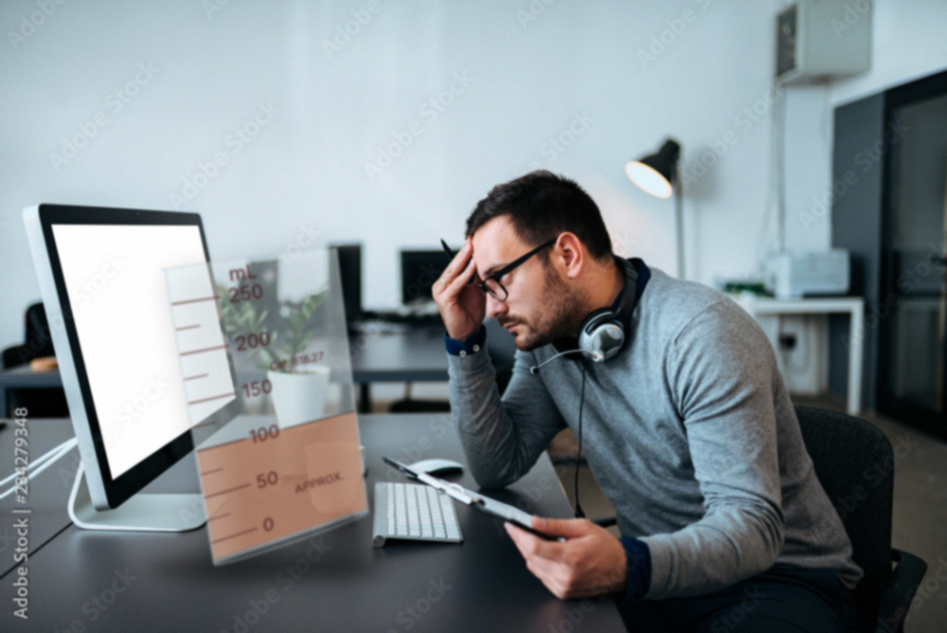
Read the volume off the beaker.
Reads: 100 mL
